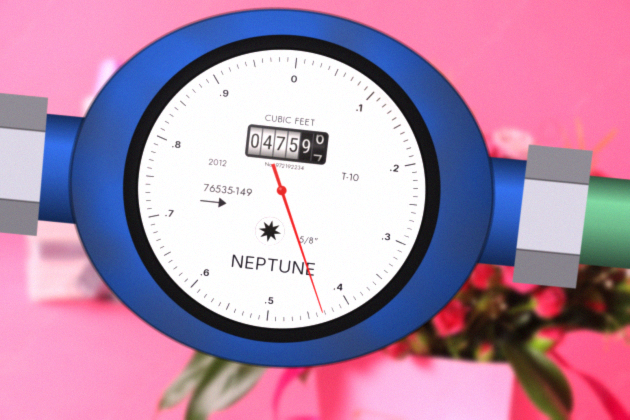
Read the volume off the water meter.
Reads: 47596.43 ft³
